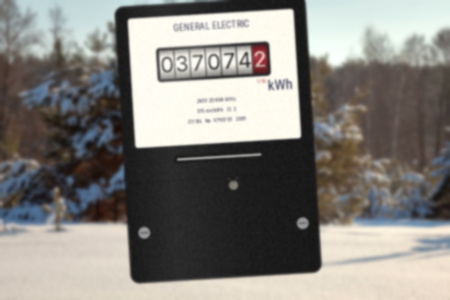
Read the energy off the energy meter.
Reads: 37074.2 kWh
